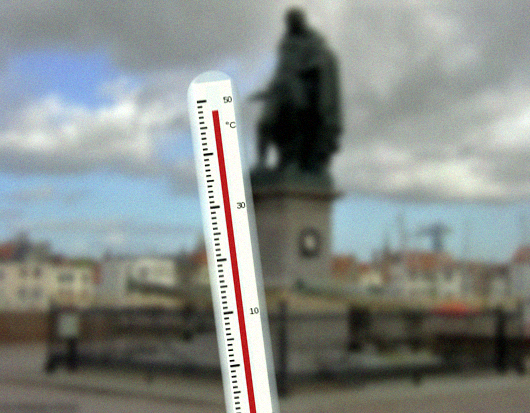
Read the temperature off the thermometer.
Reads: 48 °C
